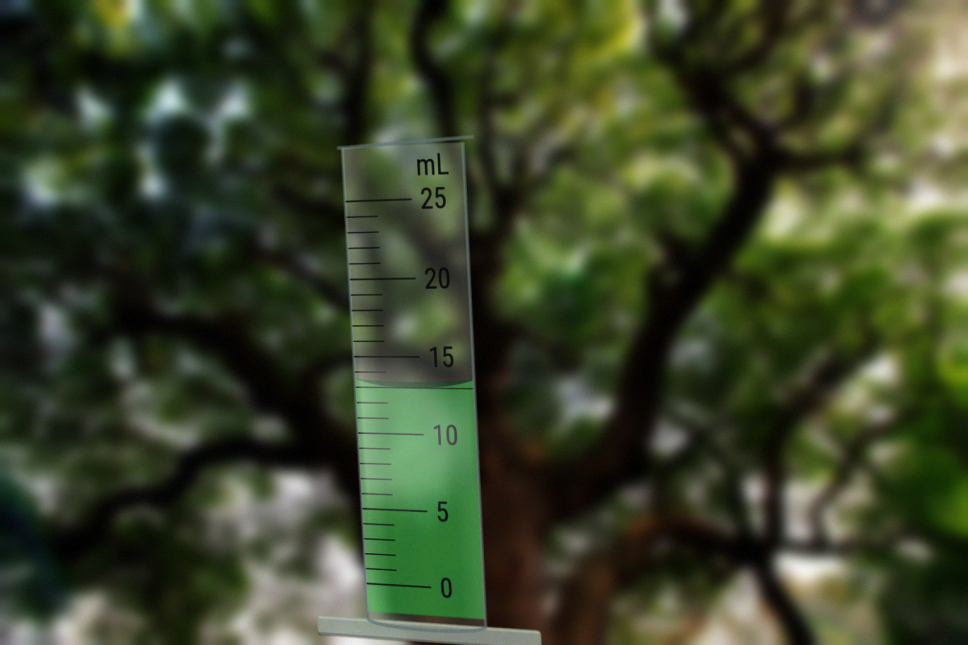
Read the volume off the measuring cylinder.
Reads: 13 mL
